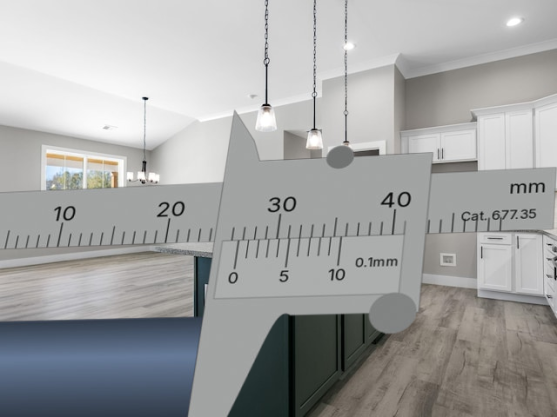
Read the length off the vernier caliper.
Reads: 26.6 mm
